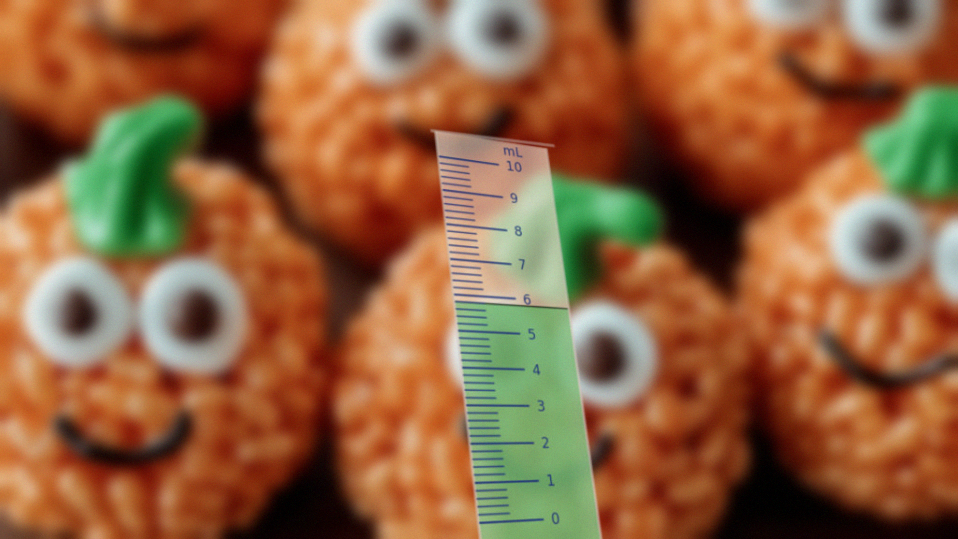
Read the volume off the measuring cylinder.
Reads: 5.8 mL
